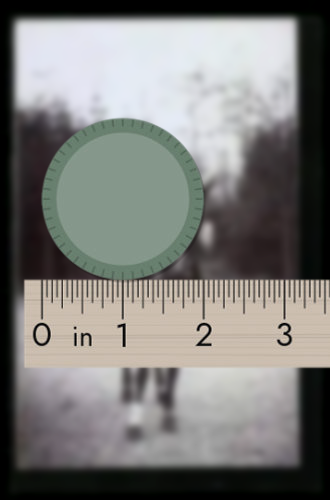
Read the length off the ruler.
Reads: 2 in
